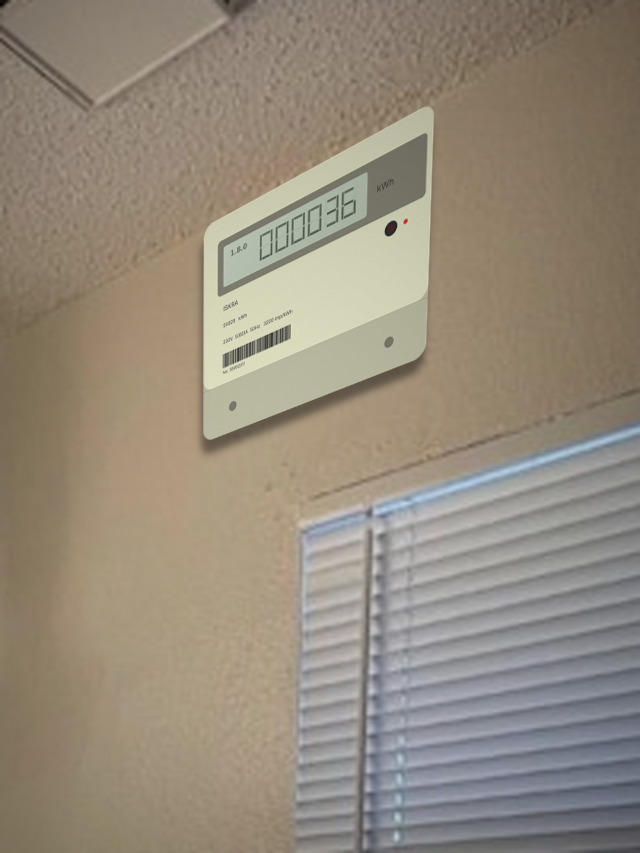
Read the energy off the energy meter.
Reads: 36 kWh
